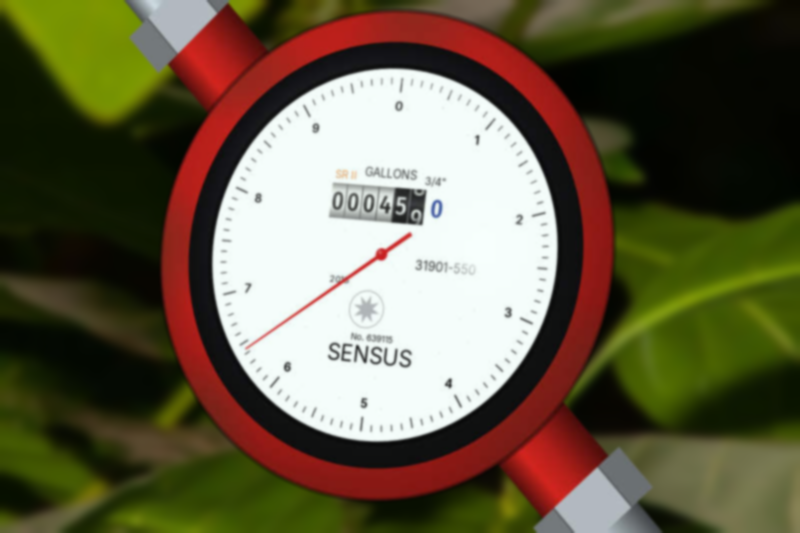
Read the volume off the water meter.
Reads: 4586.4 gal
